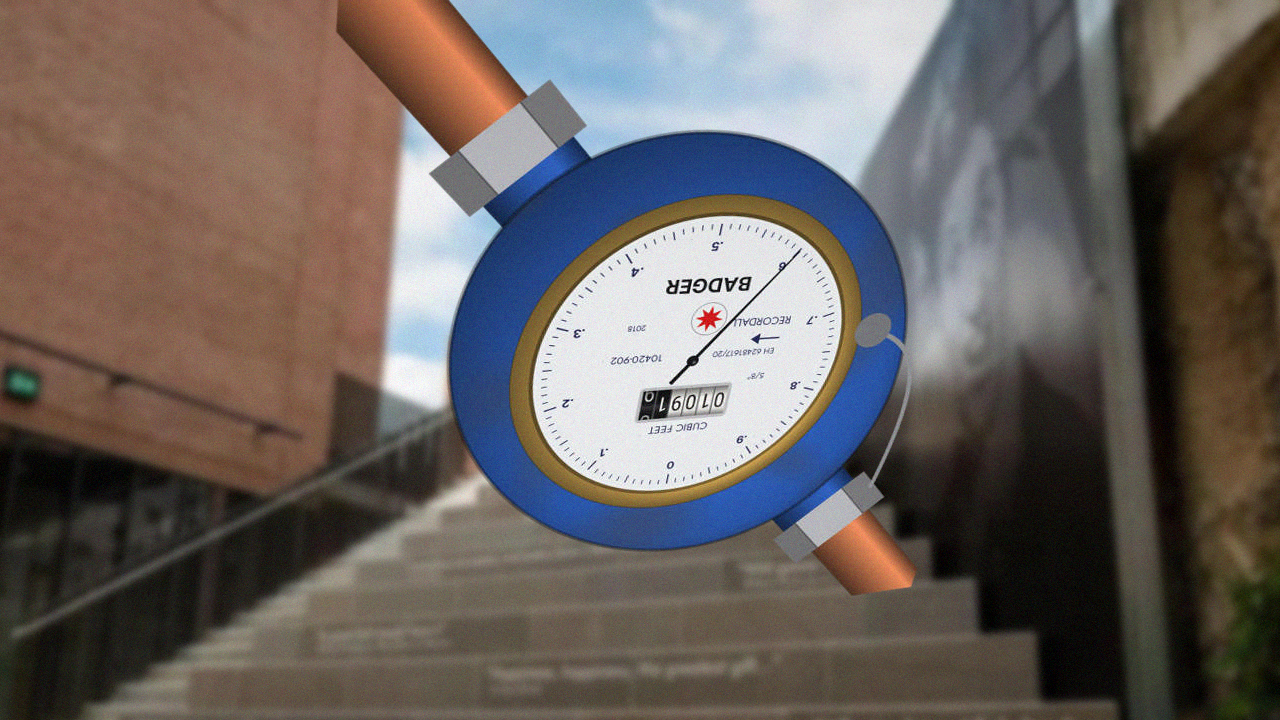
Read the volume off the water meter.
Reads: 10918.60 ft³
